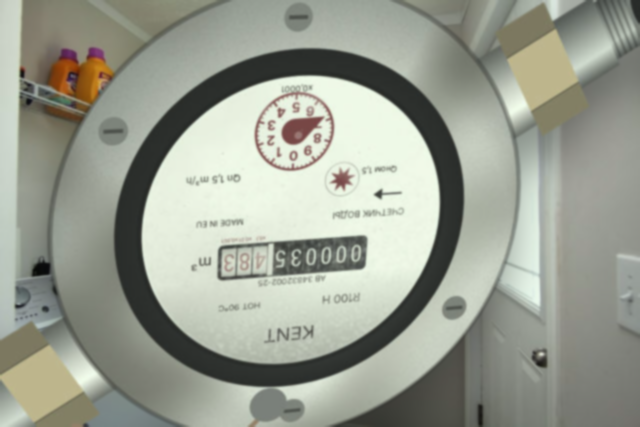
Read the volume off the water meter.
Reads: 35.4836 m³
